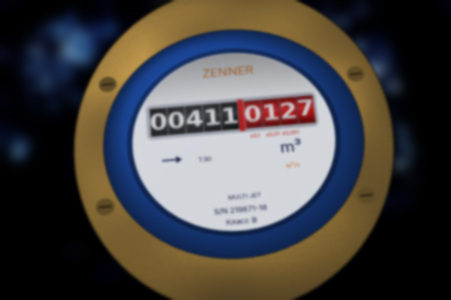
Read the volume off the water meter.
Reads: 411.0127 m³
